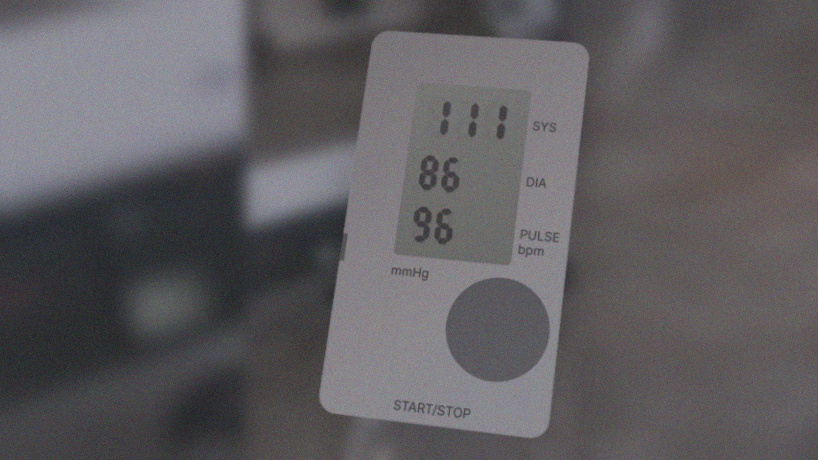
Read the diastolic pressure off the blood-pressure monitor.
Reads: 86 mmHg
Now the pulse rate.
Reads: 96 bpm
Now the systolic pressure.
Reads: 111 mmHg
